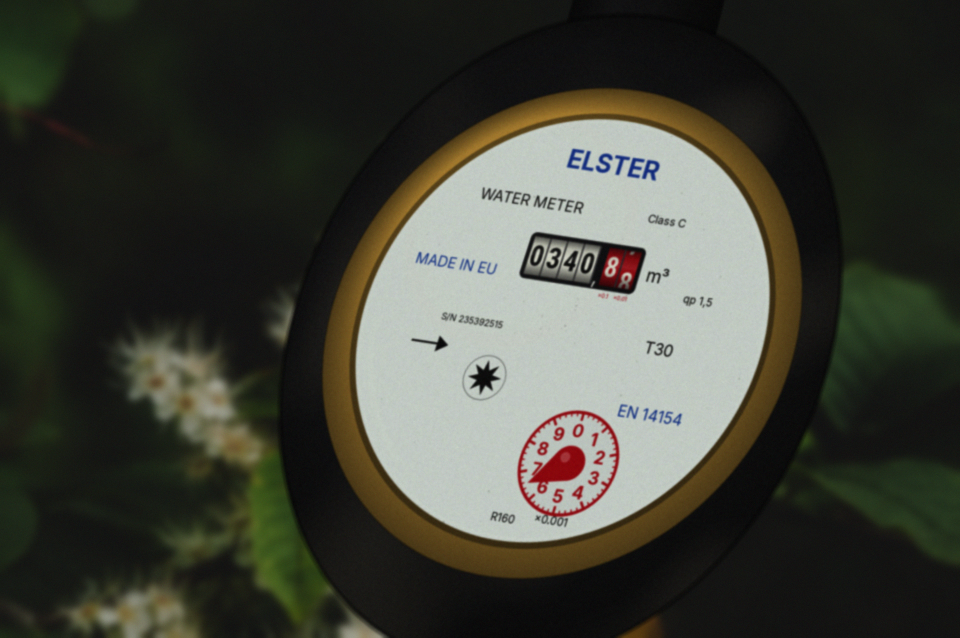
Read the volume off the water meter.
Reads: 340.876 m³
